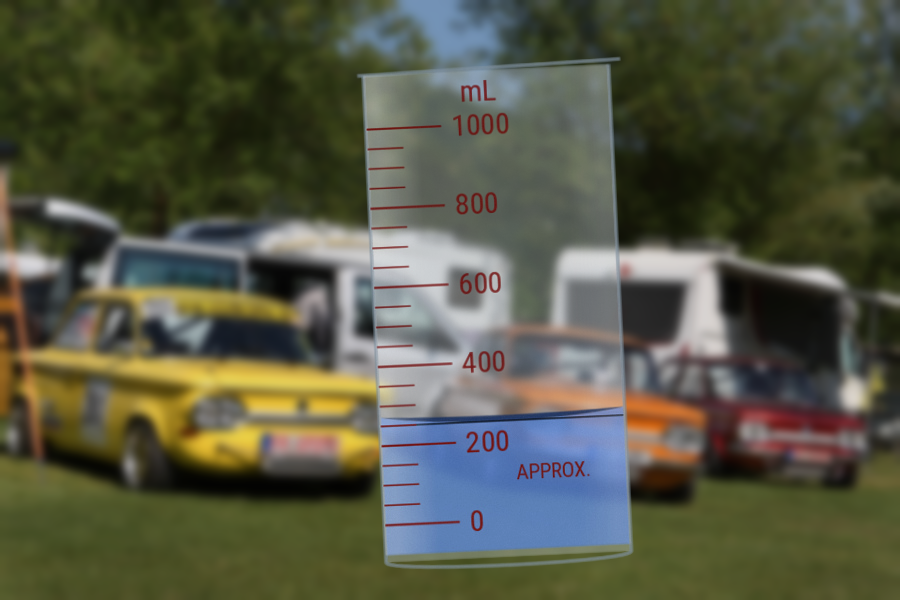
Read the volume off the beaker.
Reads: 250 mL
